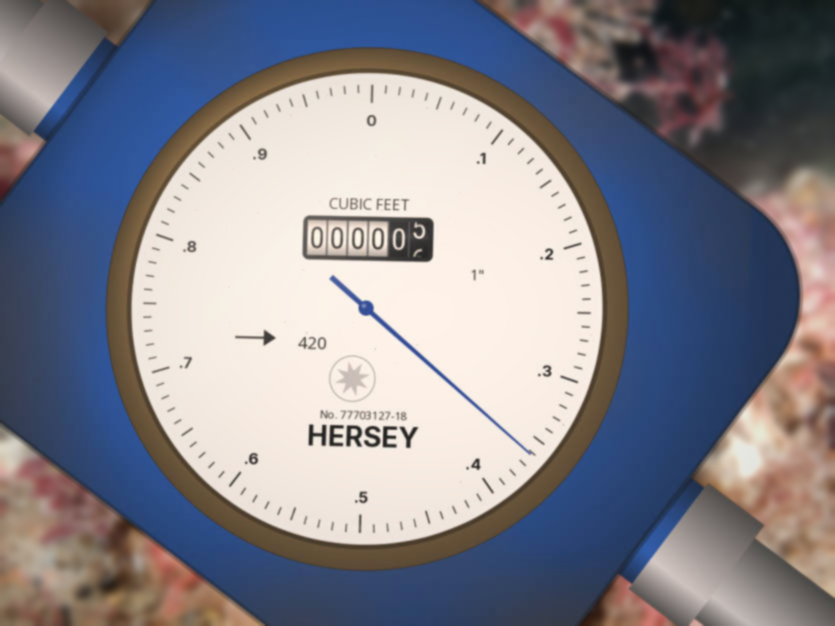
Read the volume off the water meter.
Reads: 5.36 ft³
